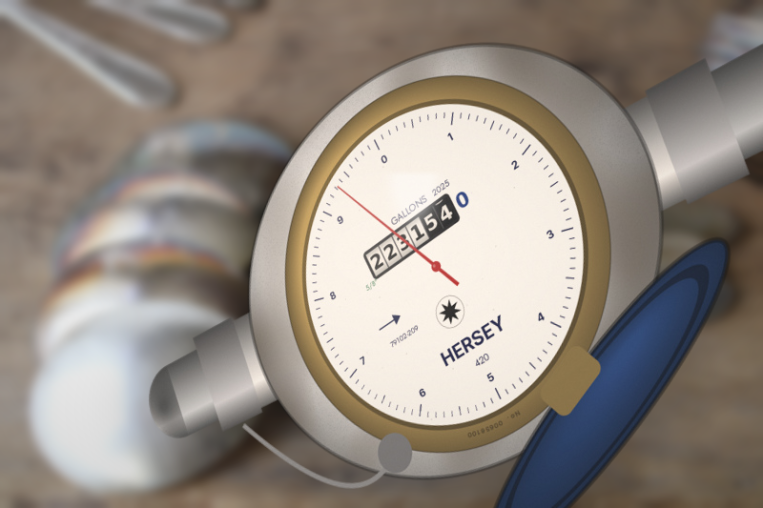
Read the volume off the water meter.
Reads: 2231539.3 gal
